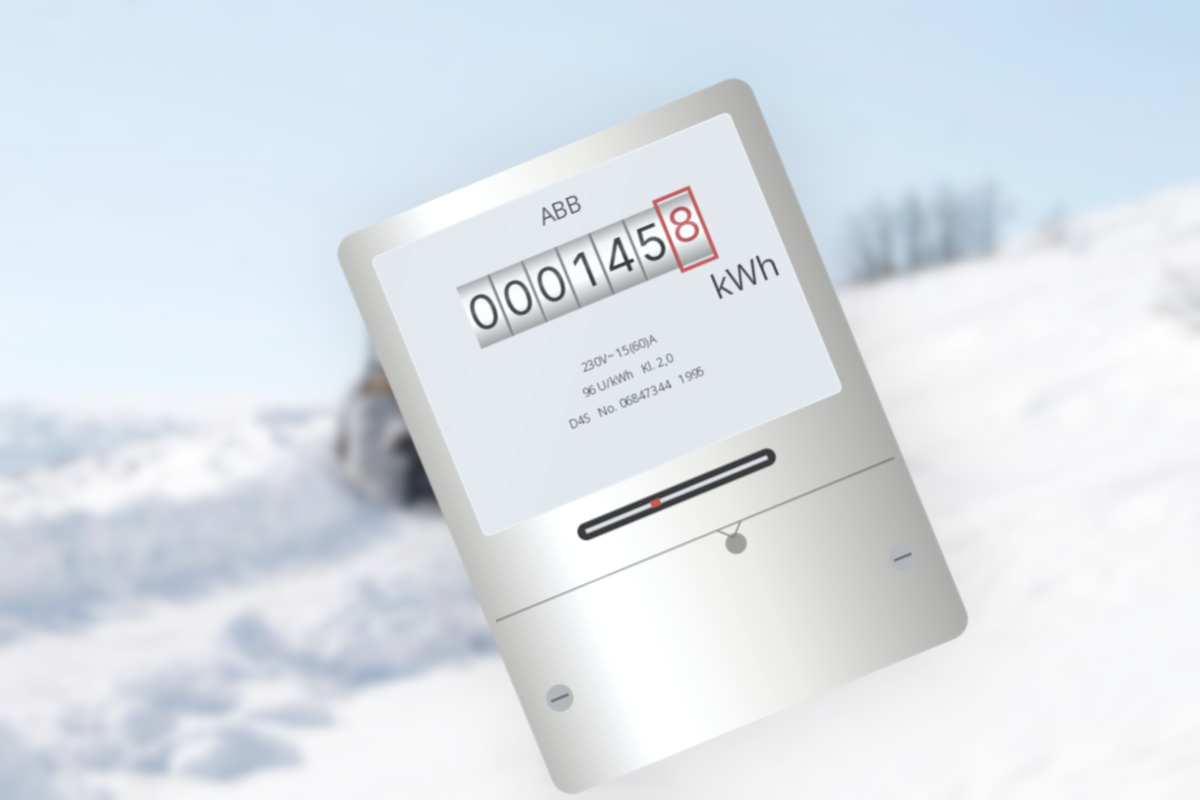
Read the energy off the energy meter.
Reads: 145.8 kWh
